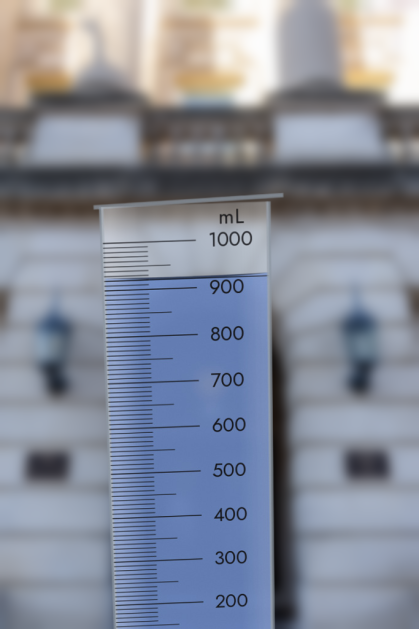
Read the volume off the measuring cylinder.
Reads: 920 mL
